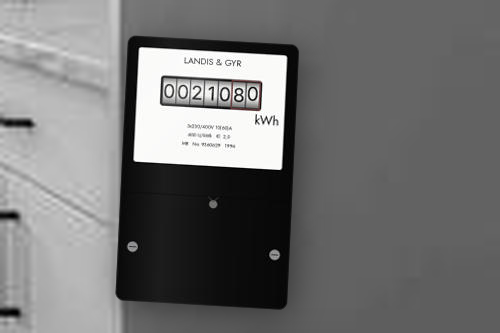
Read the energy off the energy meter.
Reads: 210.80 kWh
